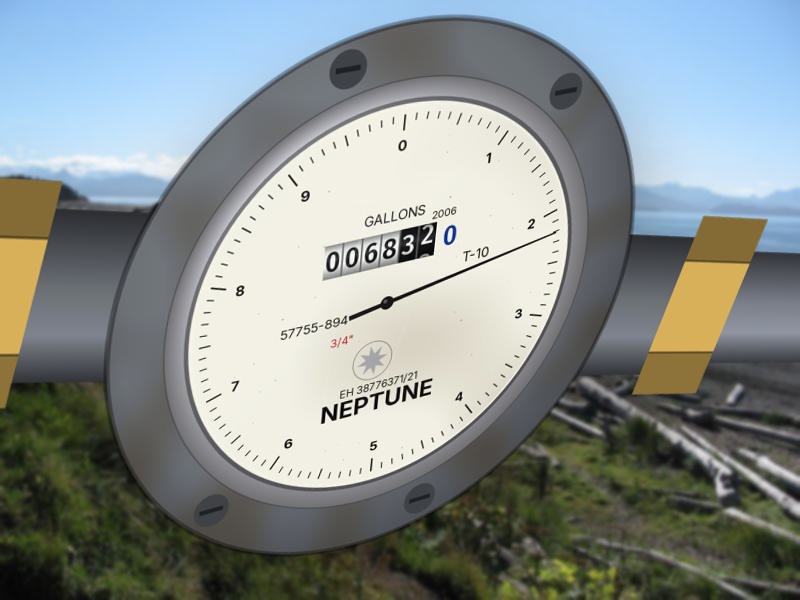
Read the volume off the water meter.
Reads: 68322.2 gal
